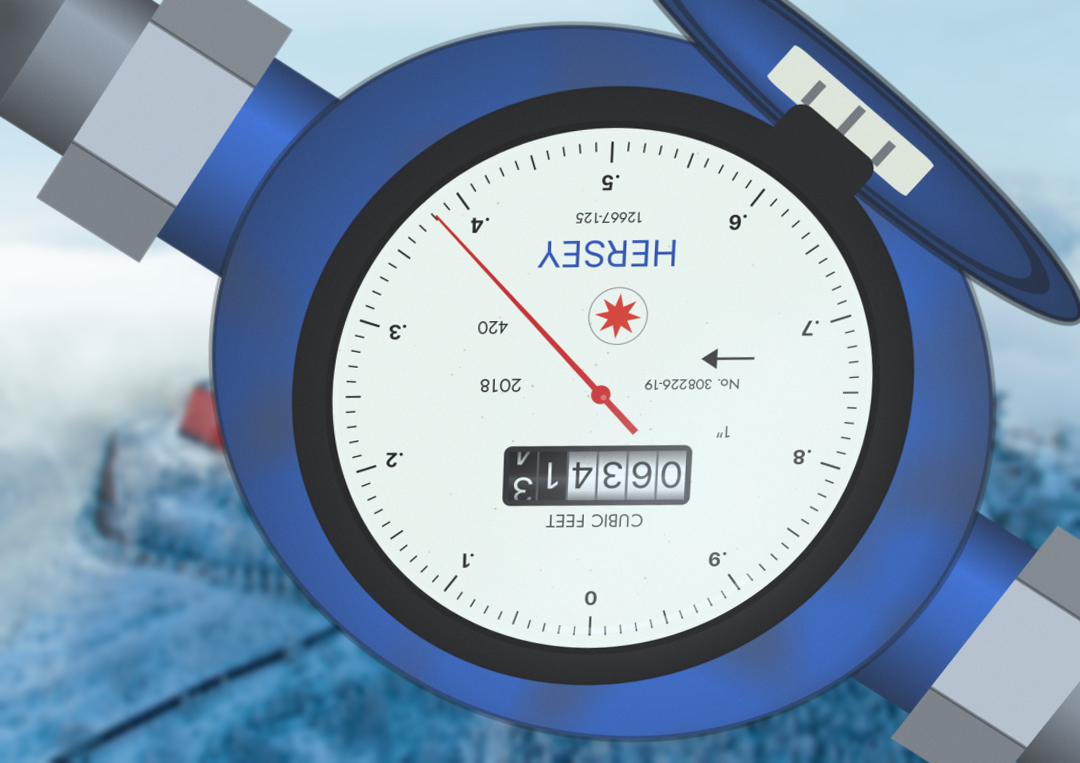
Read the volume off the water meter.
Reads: 63413.38 ft³
